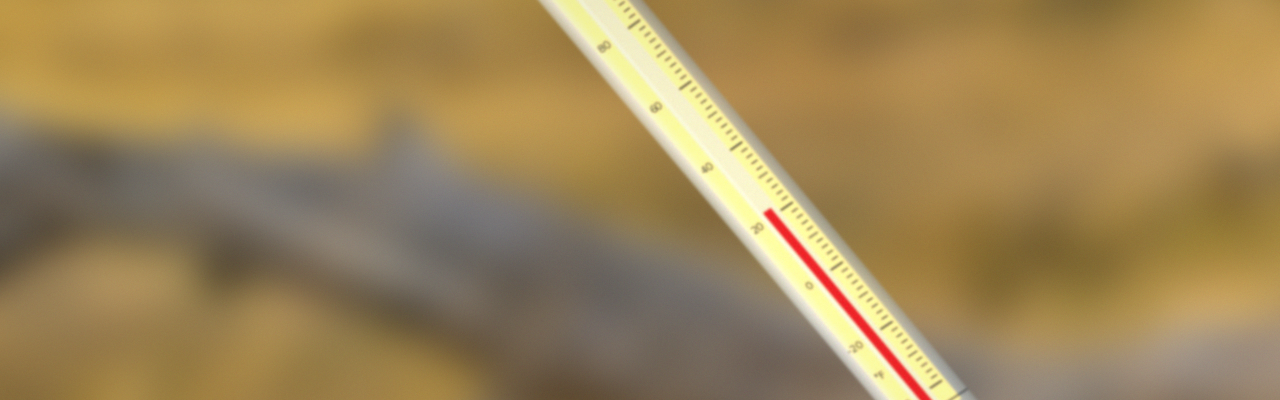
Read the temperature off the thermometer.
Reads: 22 °F
